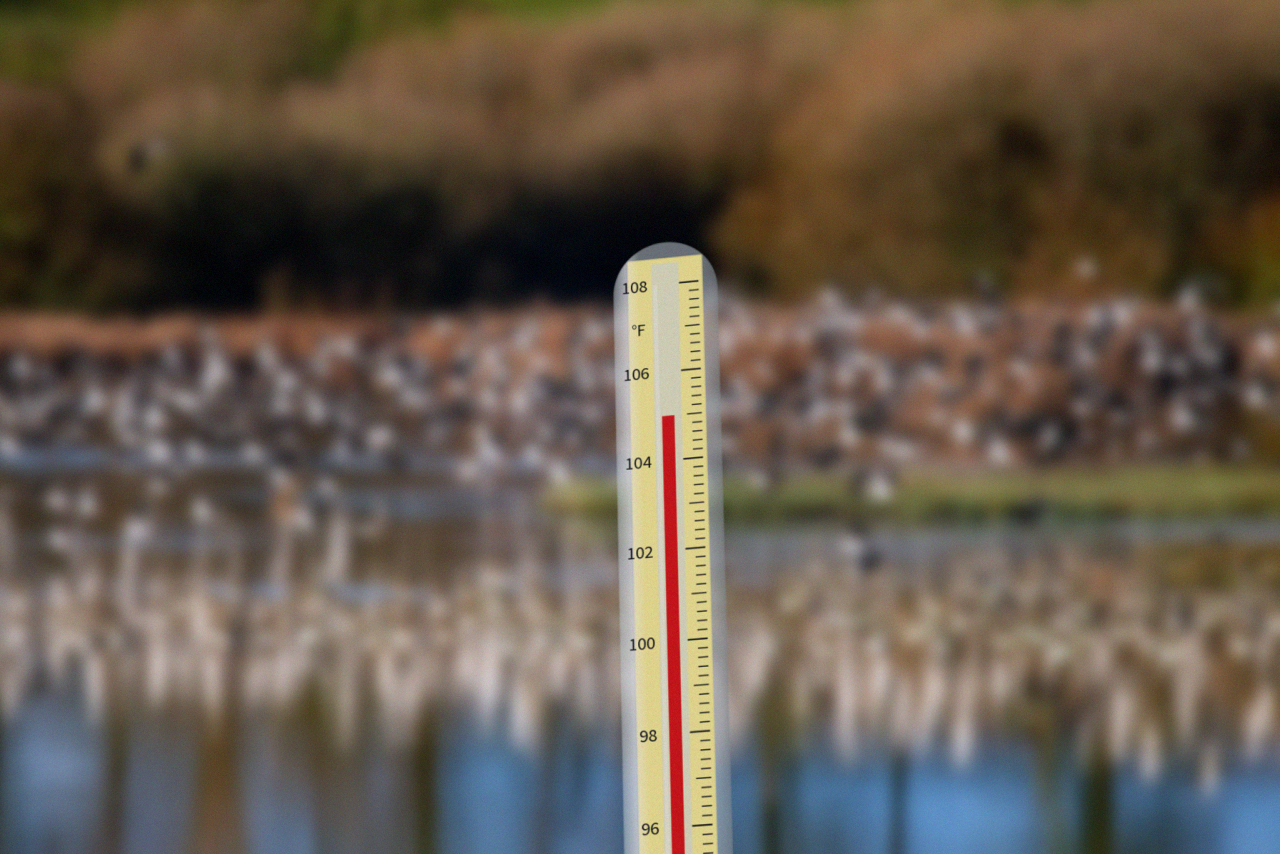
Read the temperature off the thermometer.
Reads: 105 °F
